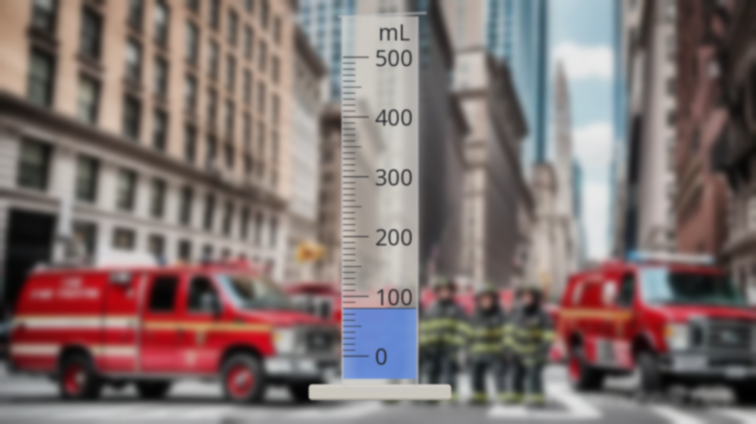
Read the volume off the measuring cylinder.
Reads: 80 mL
